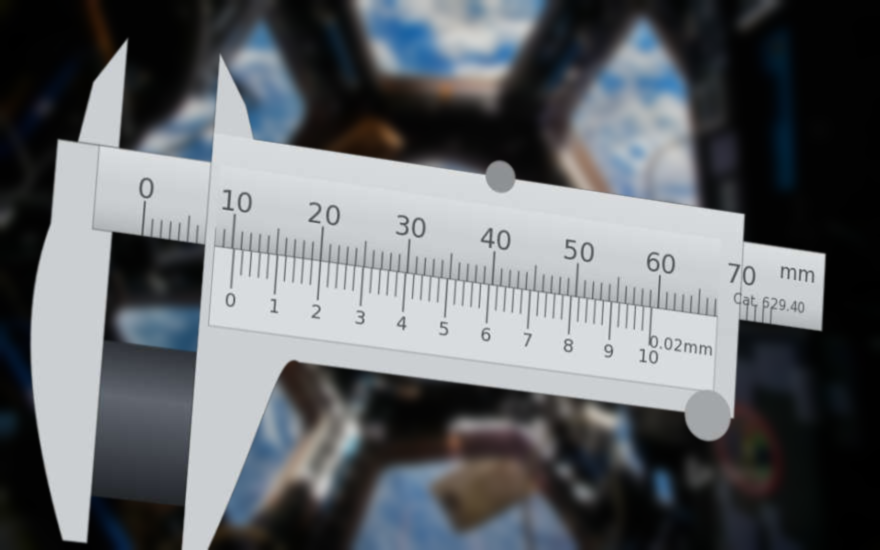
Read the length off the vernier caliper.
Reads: 10.2 mm
